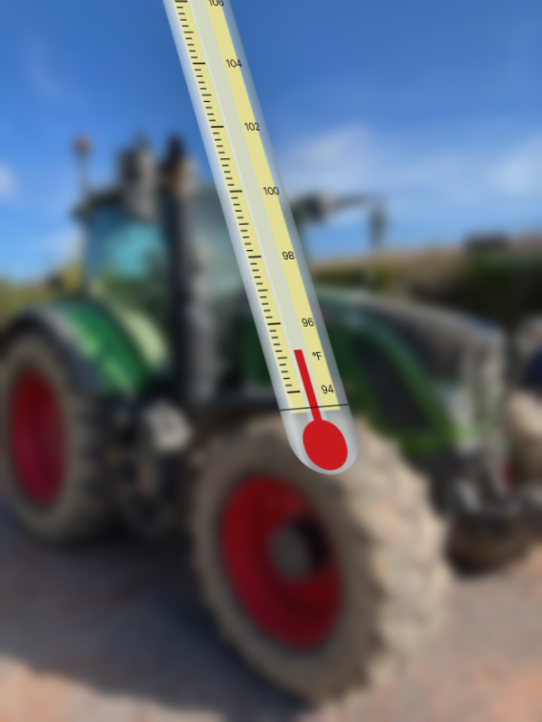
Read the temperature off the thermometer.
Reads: 95.2 °F
